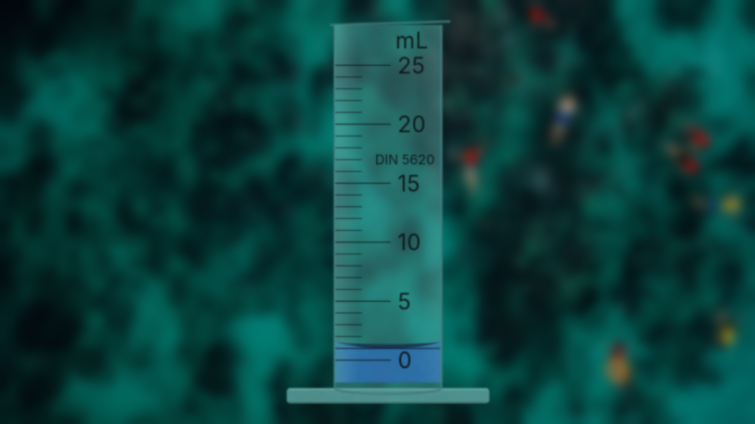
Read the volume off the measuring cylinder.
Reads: 1 mL
